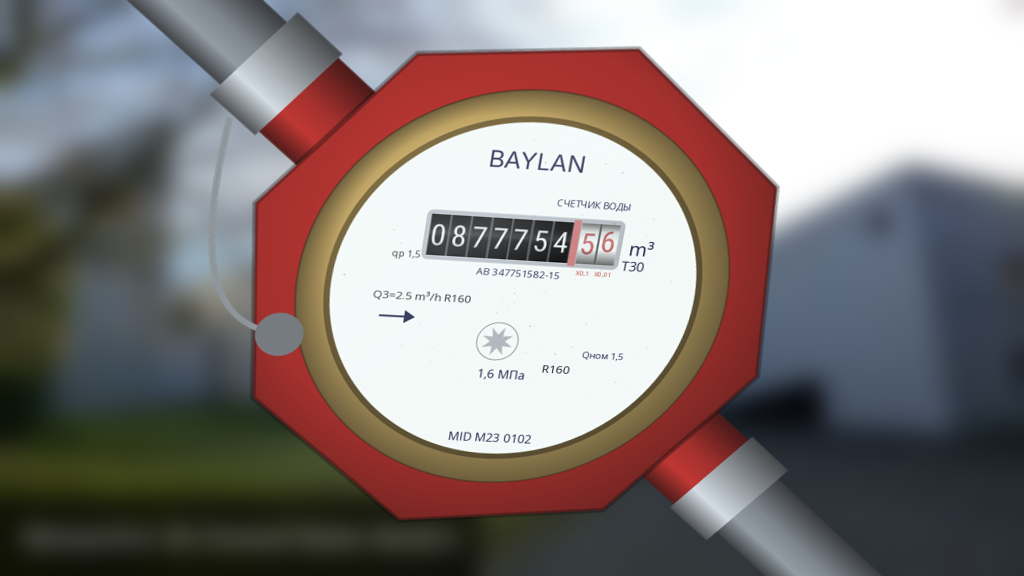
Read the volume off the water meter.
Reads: 877754.56 m³
